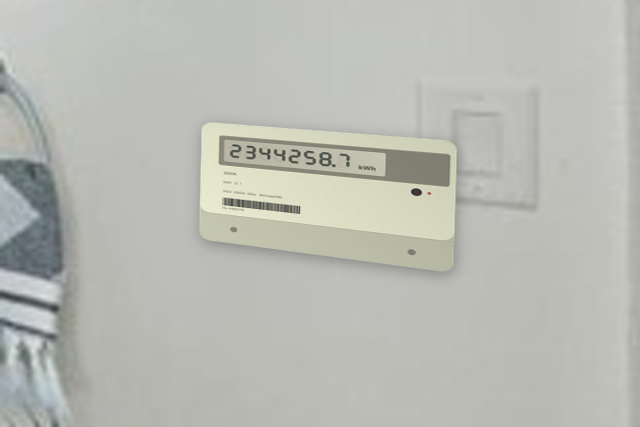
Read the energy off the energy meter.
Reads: 2344258.7 kWh
